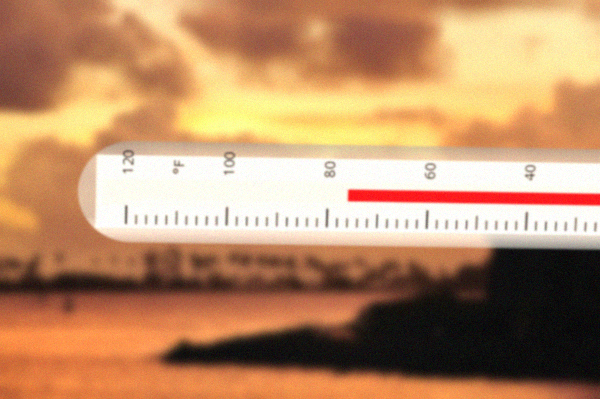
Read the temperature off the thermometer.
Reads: 76 °F
